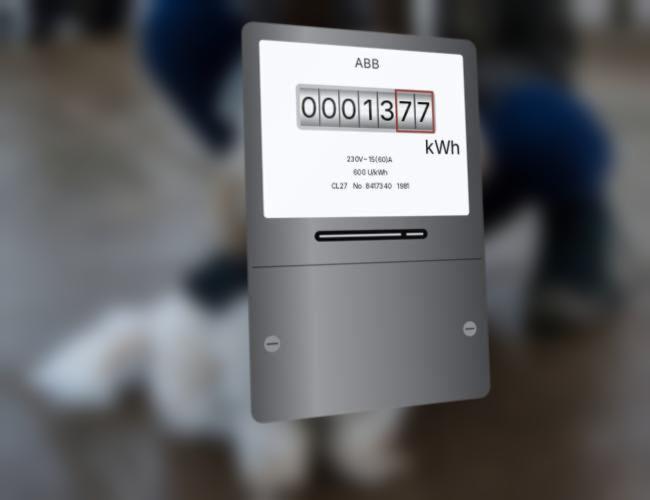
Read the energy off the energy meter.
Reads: 13.77 kWh
